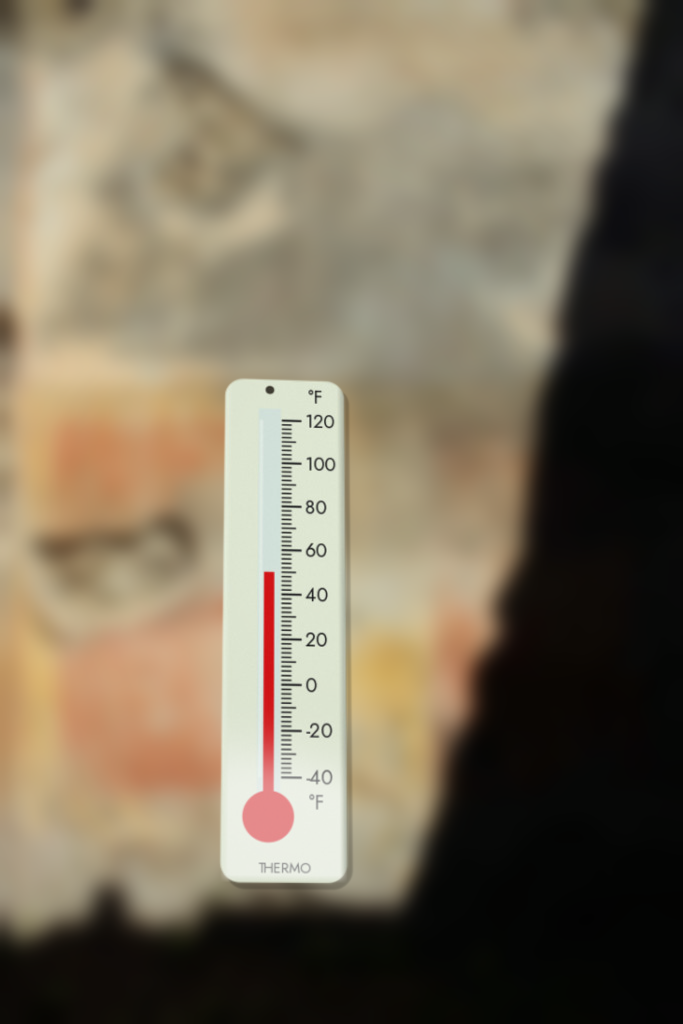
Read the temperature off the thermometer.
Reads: 50 °F
